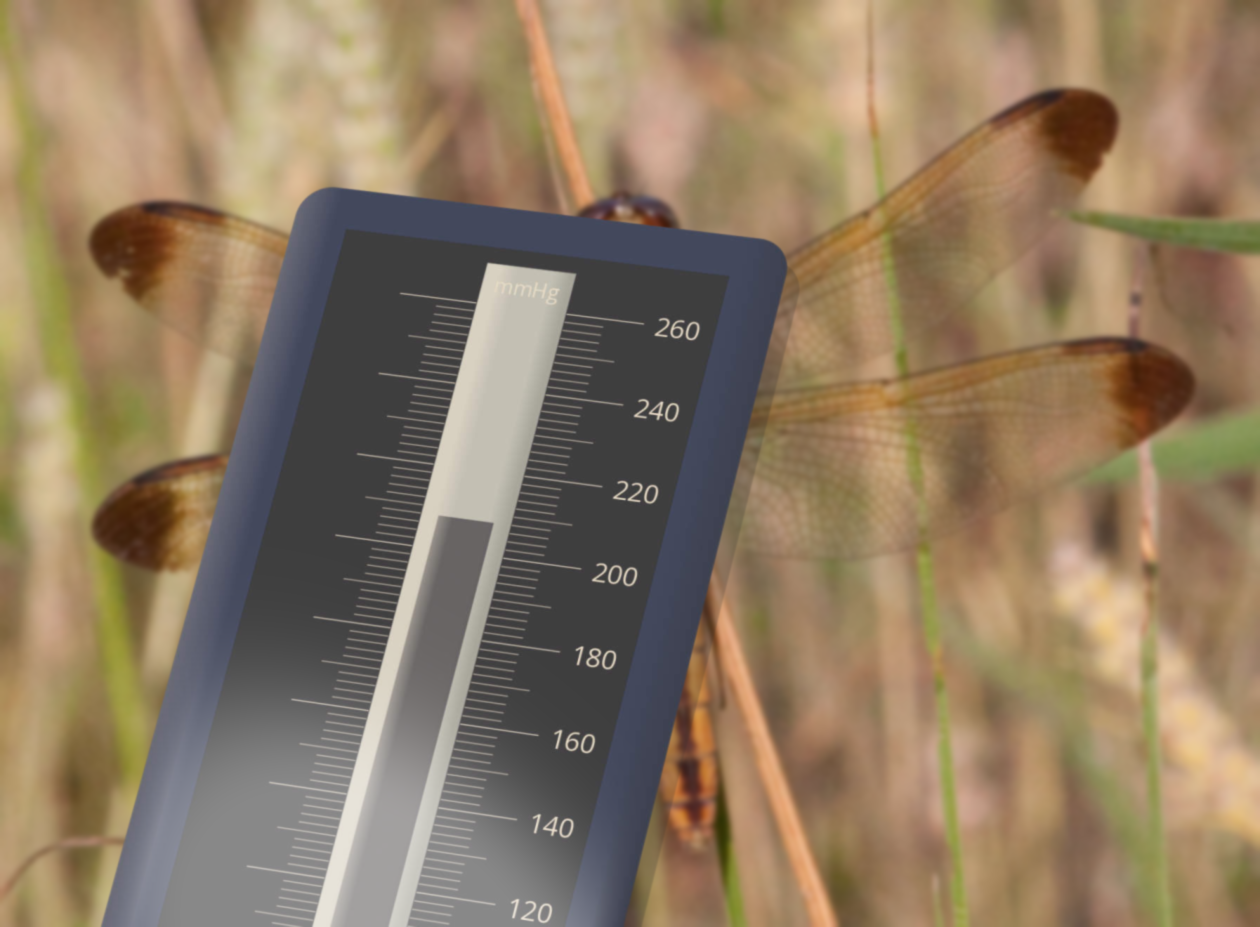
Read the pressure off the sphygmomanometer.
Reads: 208 mmHg
